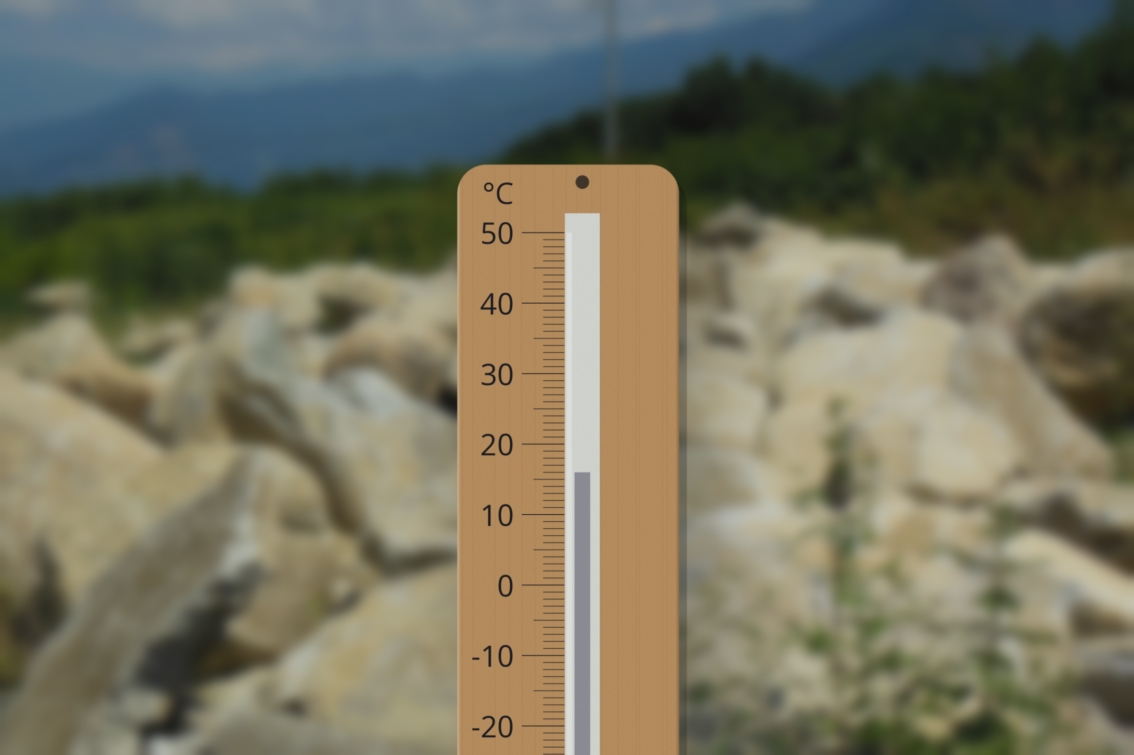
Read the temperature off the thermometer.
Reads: 16 °C
